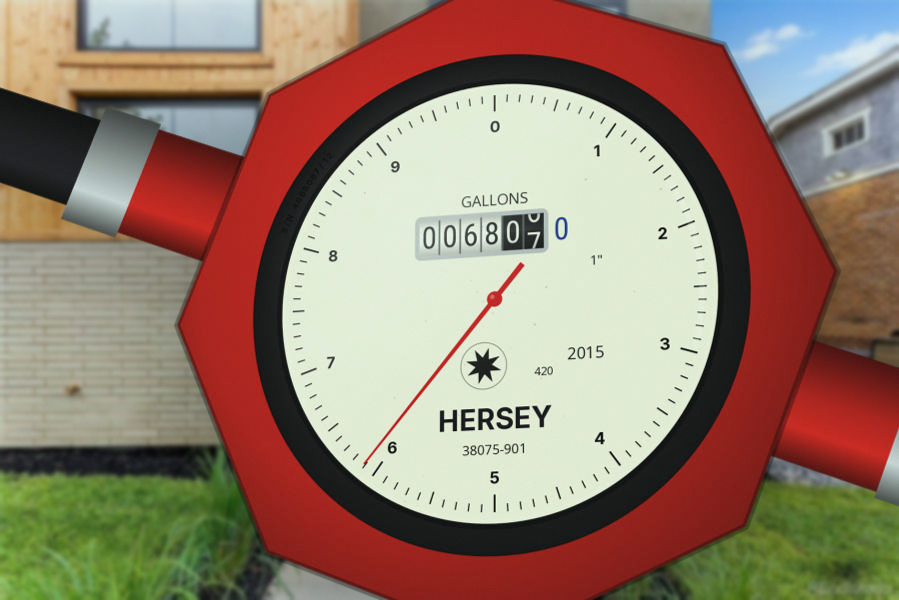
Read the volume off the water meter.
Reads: 68066.1 gal
